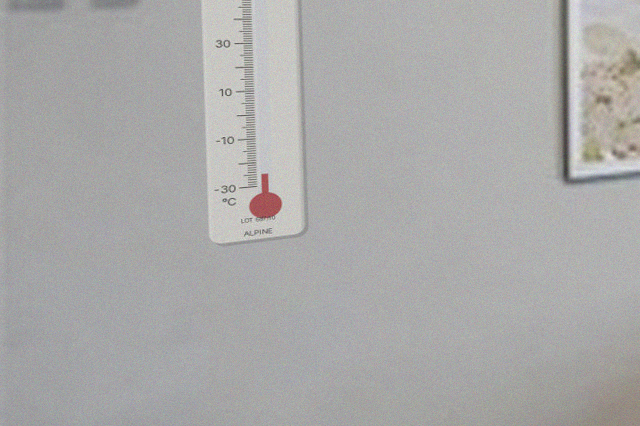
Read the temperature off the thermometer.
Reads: -25 °C
